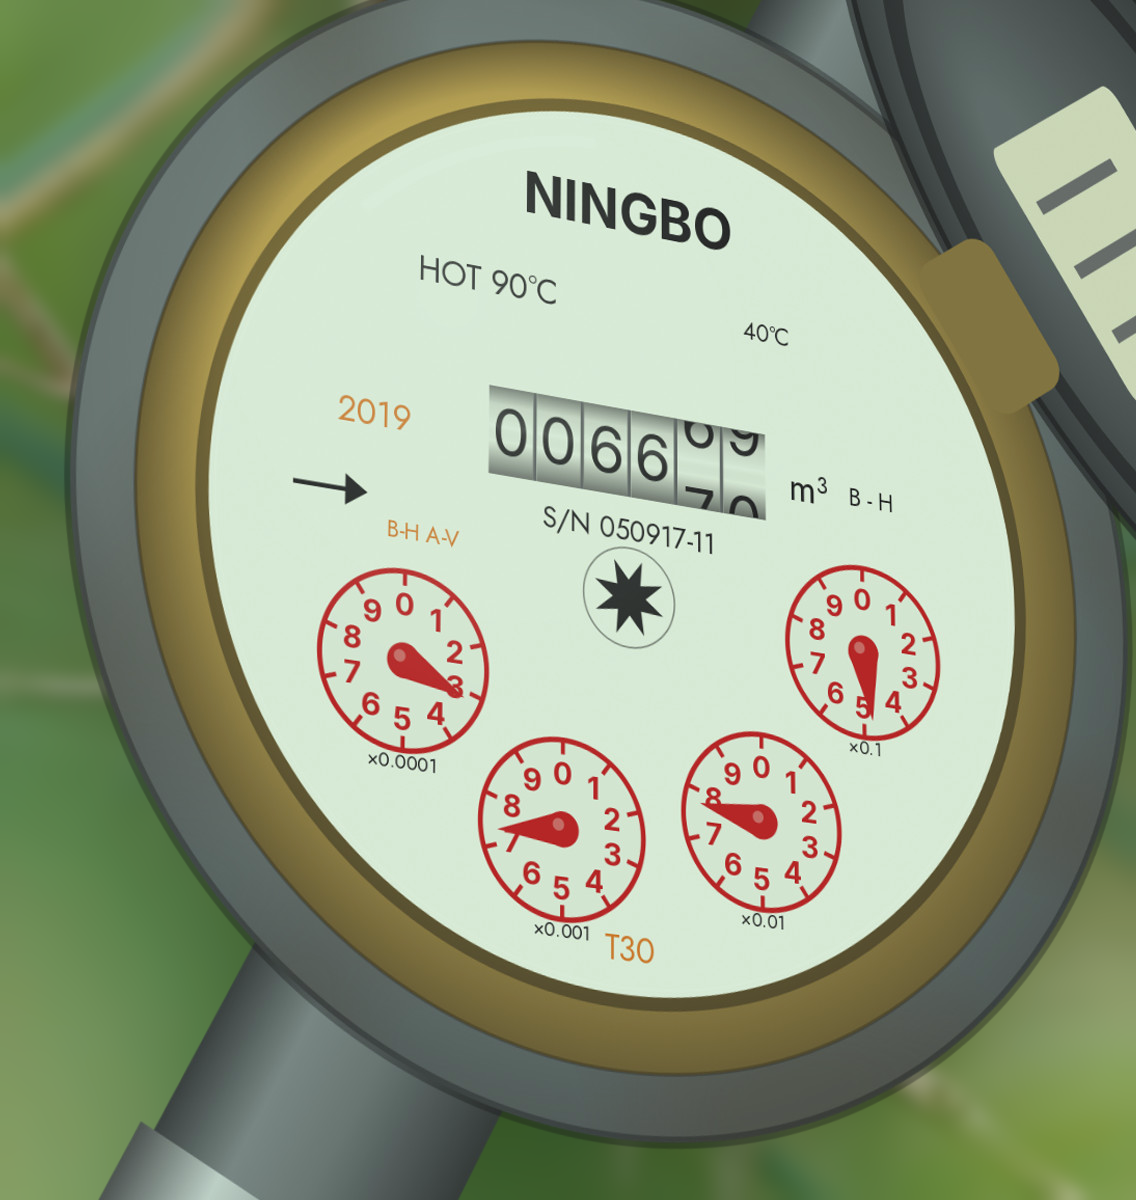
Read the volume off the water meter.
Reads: 6669.4773 m³
